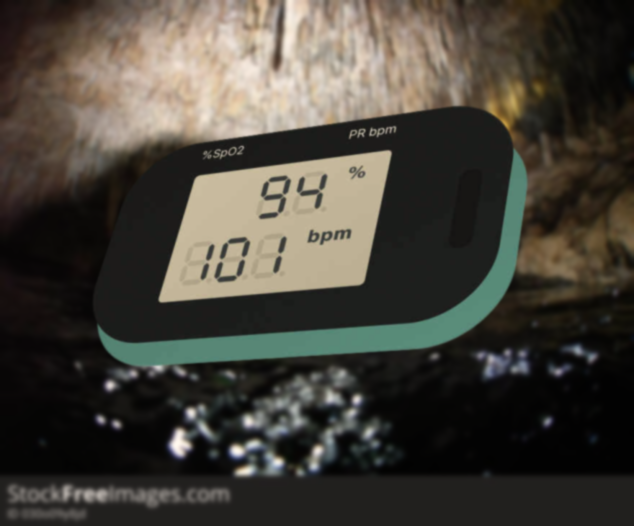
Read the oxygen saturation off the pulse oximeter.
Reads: 94 %
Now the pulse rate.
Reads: 101 bpm
